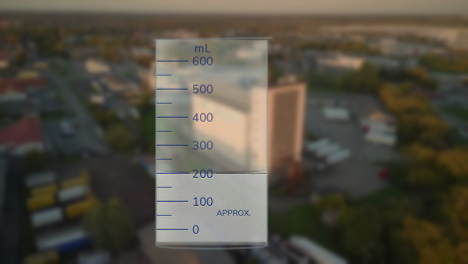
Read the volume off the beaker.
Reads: 200 mL
